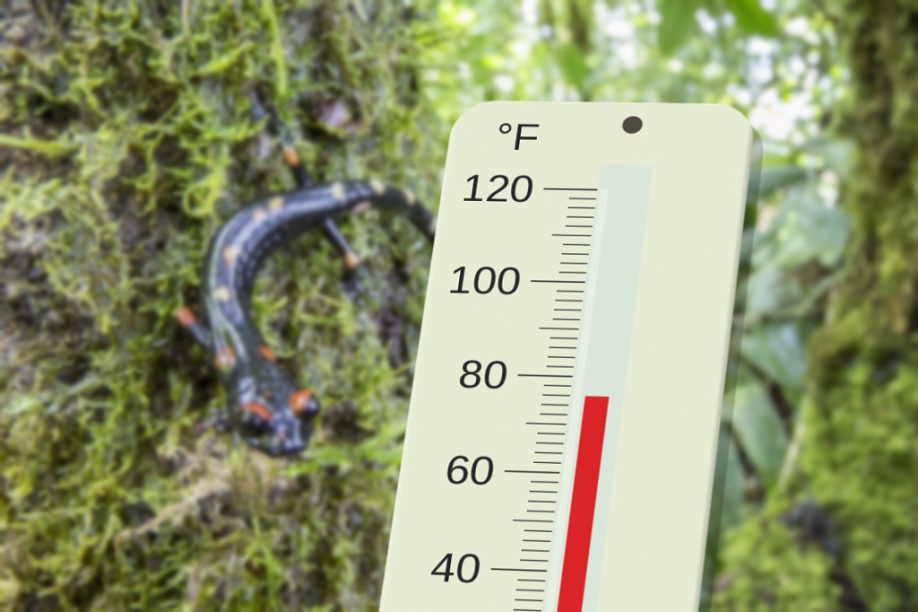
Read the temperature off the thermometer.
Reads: 76 °F
